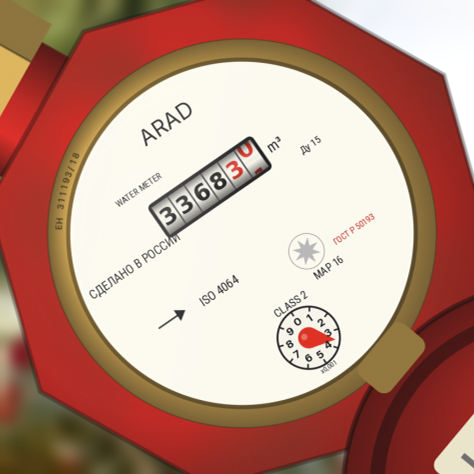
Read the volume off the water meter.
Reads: 3368.303 m³
